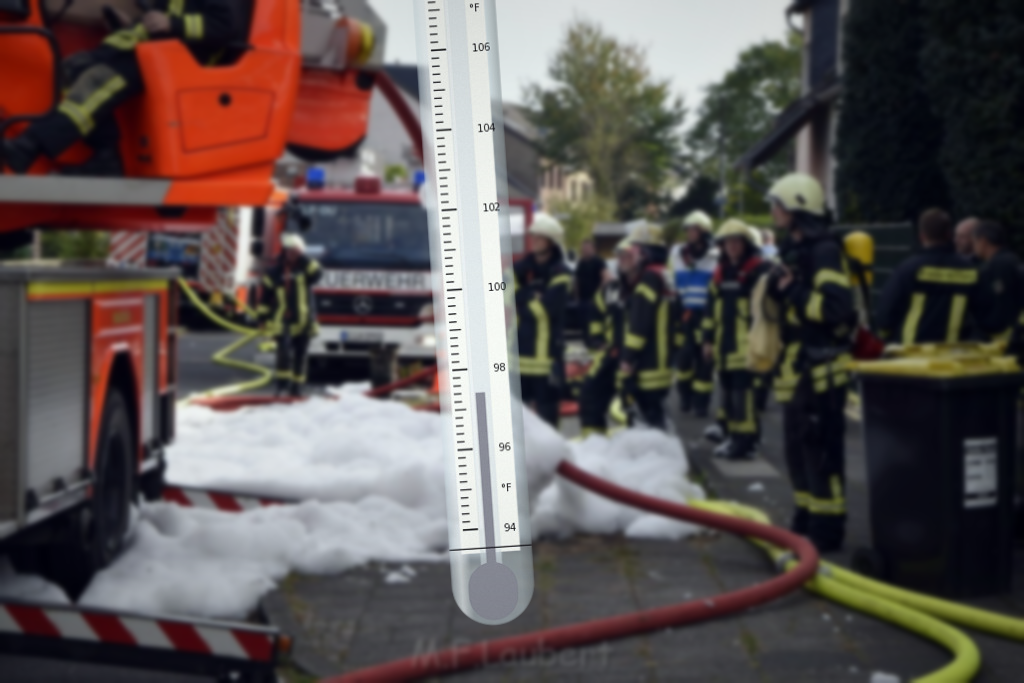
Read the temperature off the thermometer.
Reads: 97.4 °F
